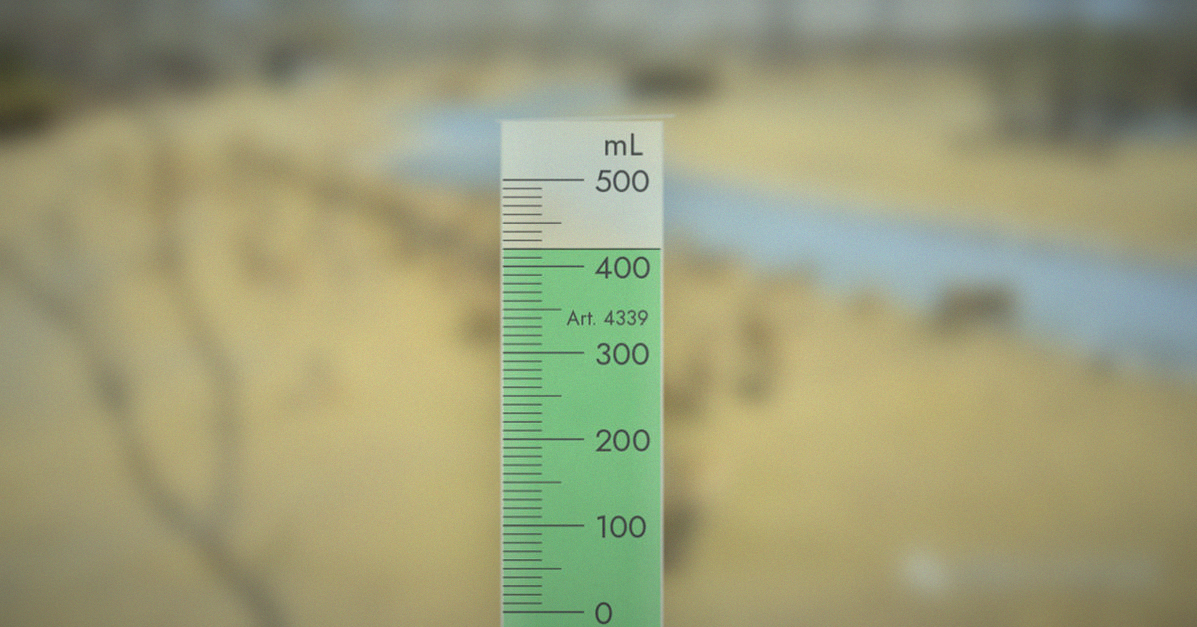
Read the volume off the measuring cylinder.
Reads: 420 mL
